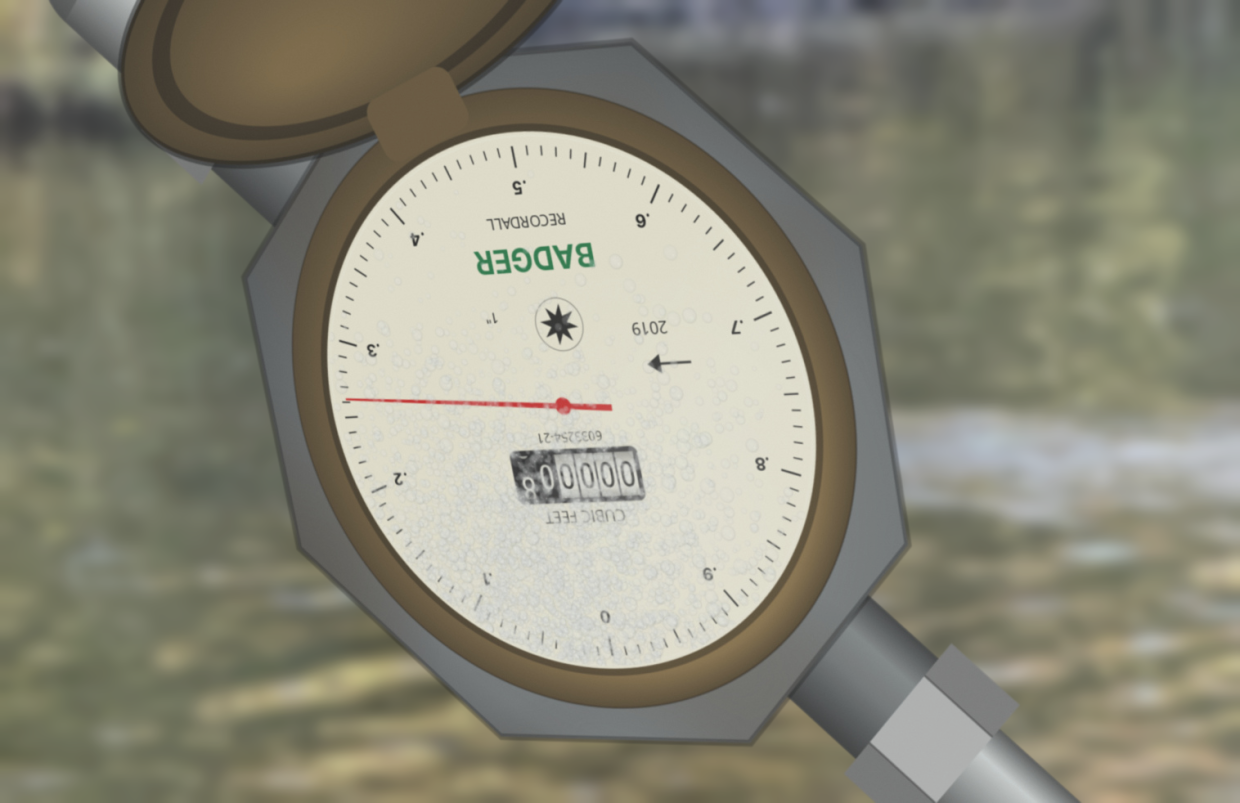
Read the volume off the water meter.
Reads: 8.26 ft³
